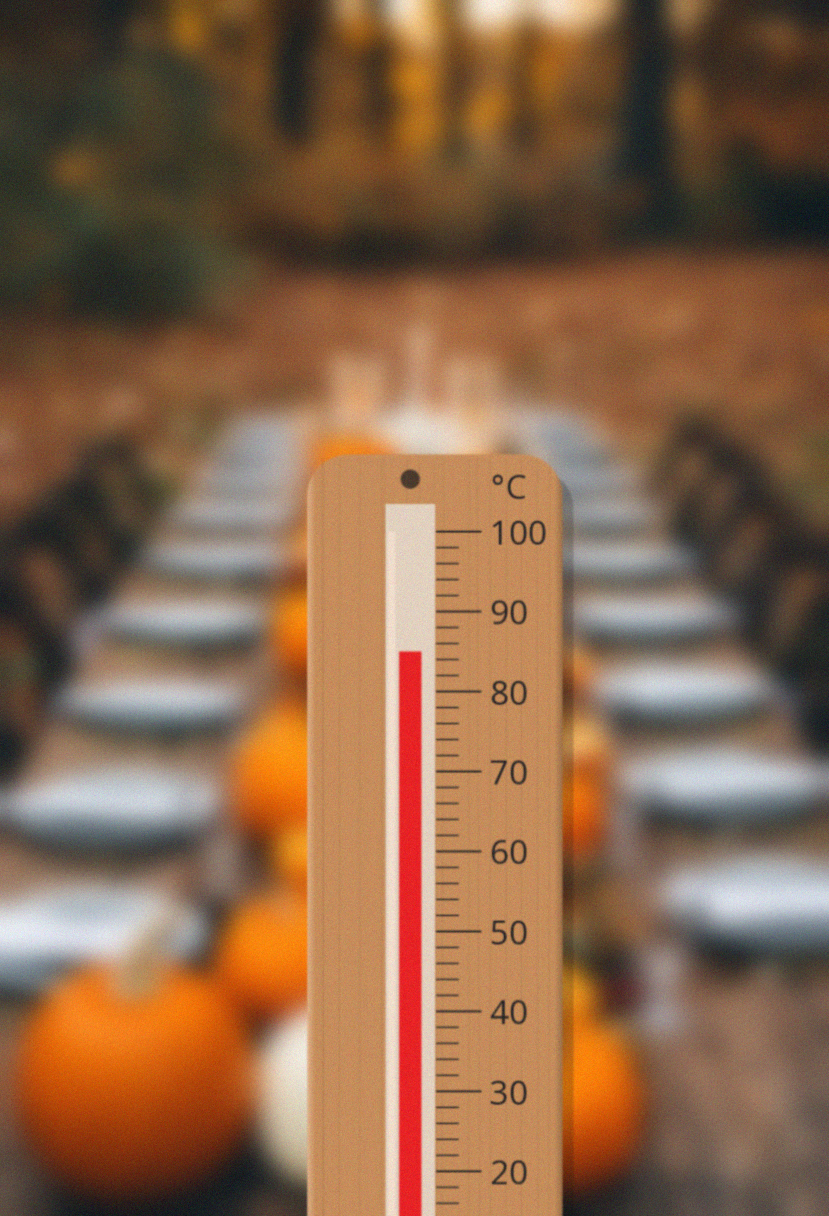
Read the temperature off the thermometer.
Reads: 85 °C
